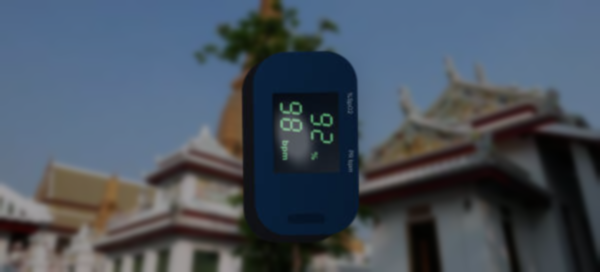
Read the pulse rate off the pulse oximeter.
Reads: 98 bpm
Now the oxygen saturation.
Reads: 92 %
